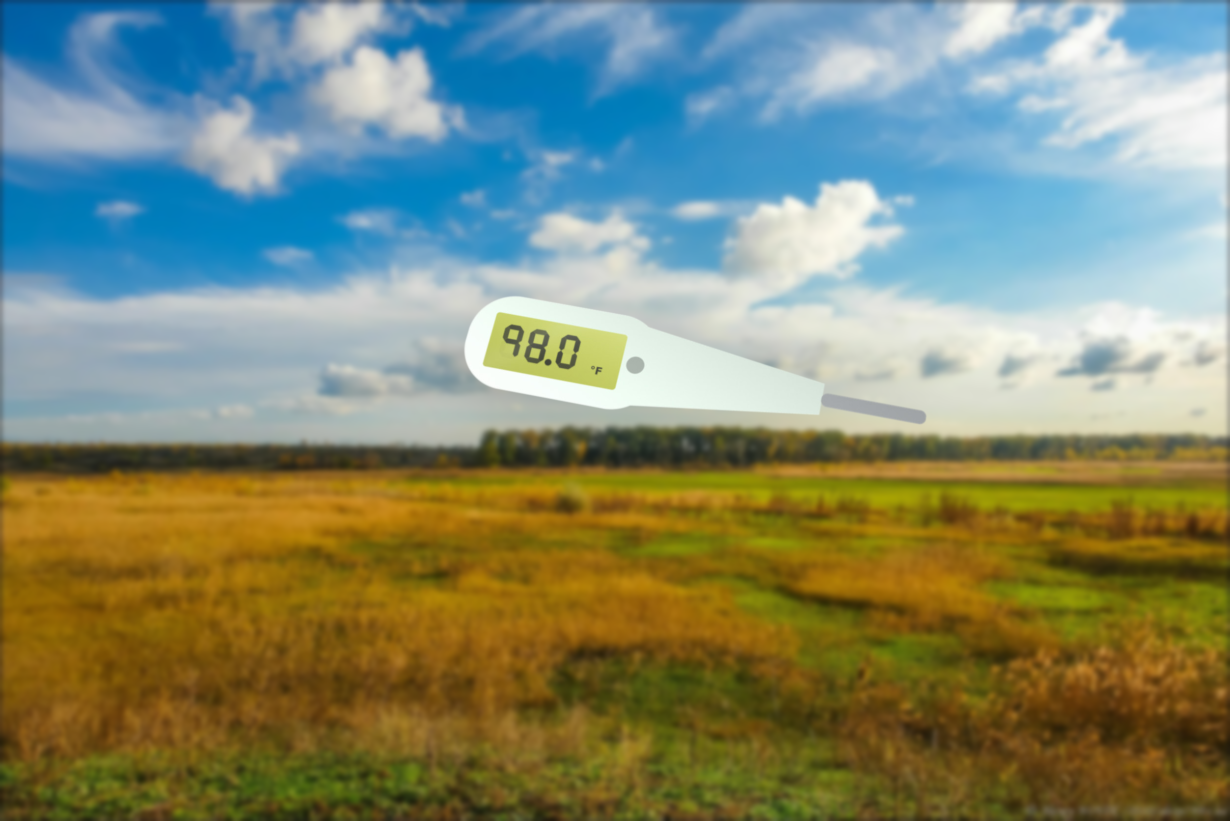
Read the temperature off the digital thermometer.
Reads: 98.0 °F
